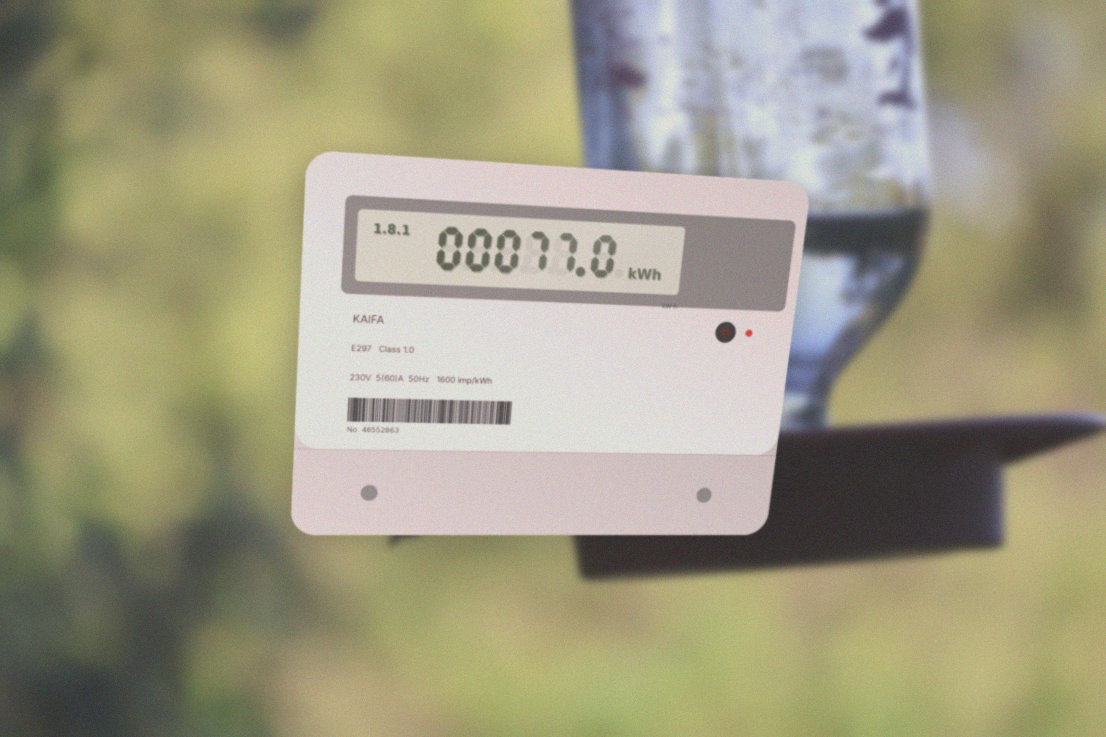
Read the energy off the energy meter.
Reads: 77.0 kWh
